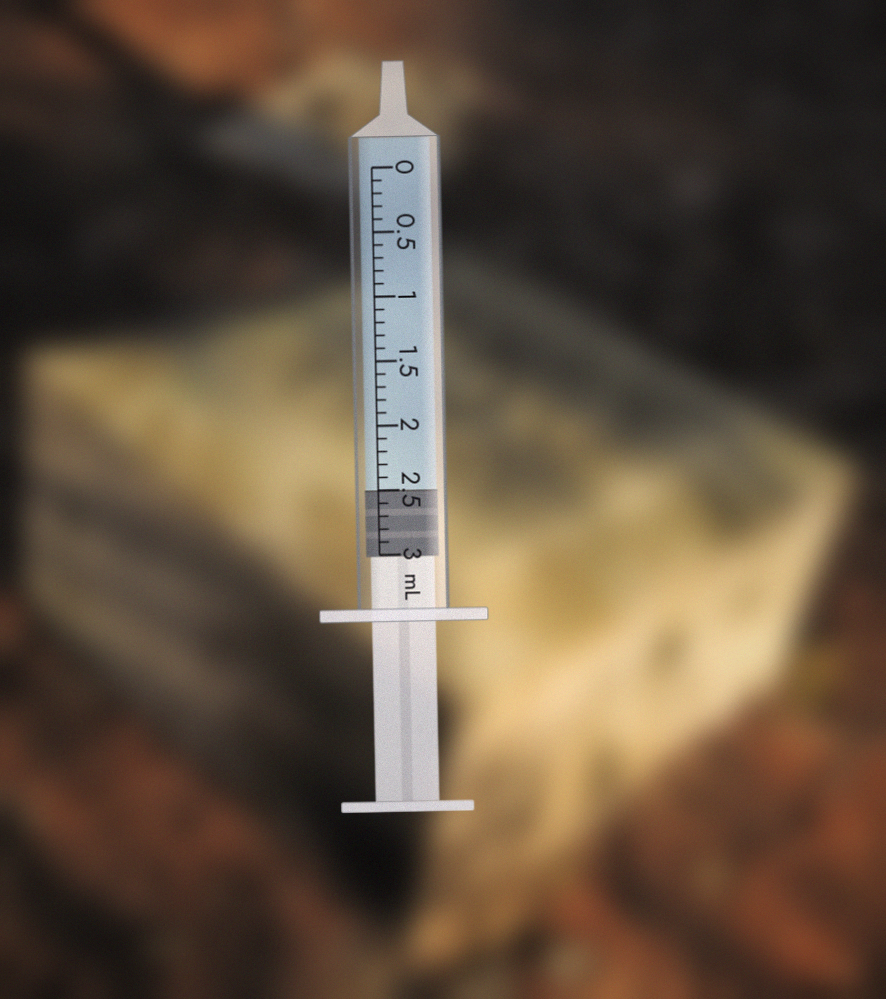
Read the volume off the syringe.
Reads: 2.5 mL
